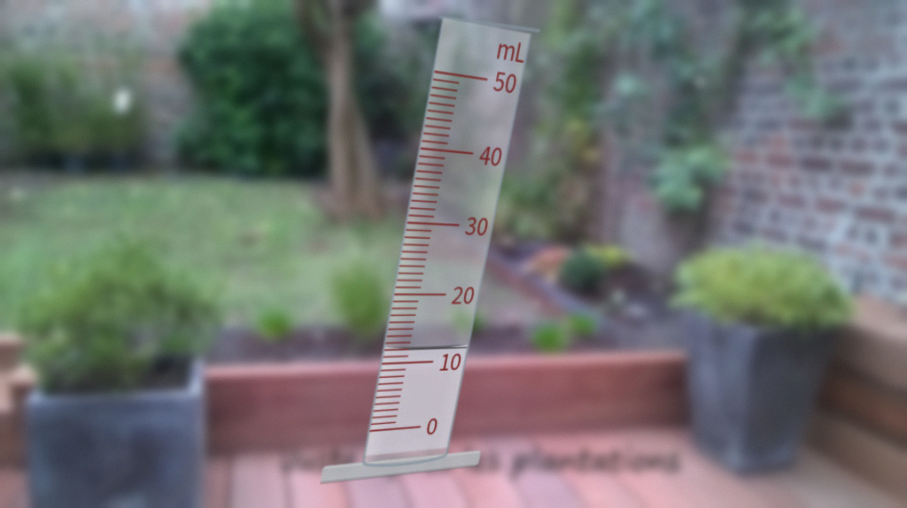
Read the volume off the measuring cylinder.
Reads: 12 mL
